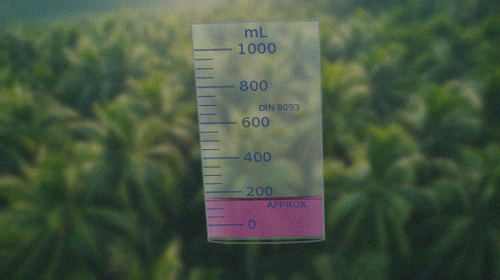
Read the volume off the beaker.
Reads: 150 mL
